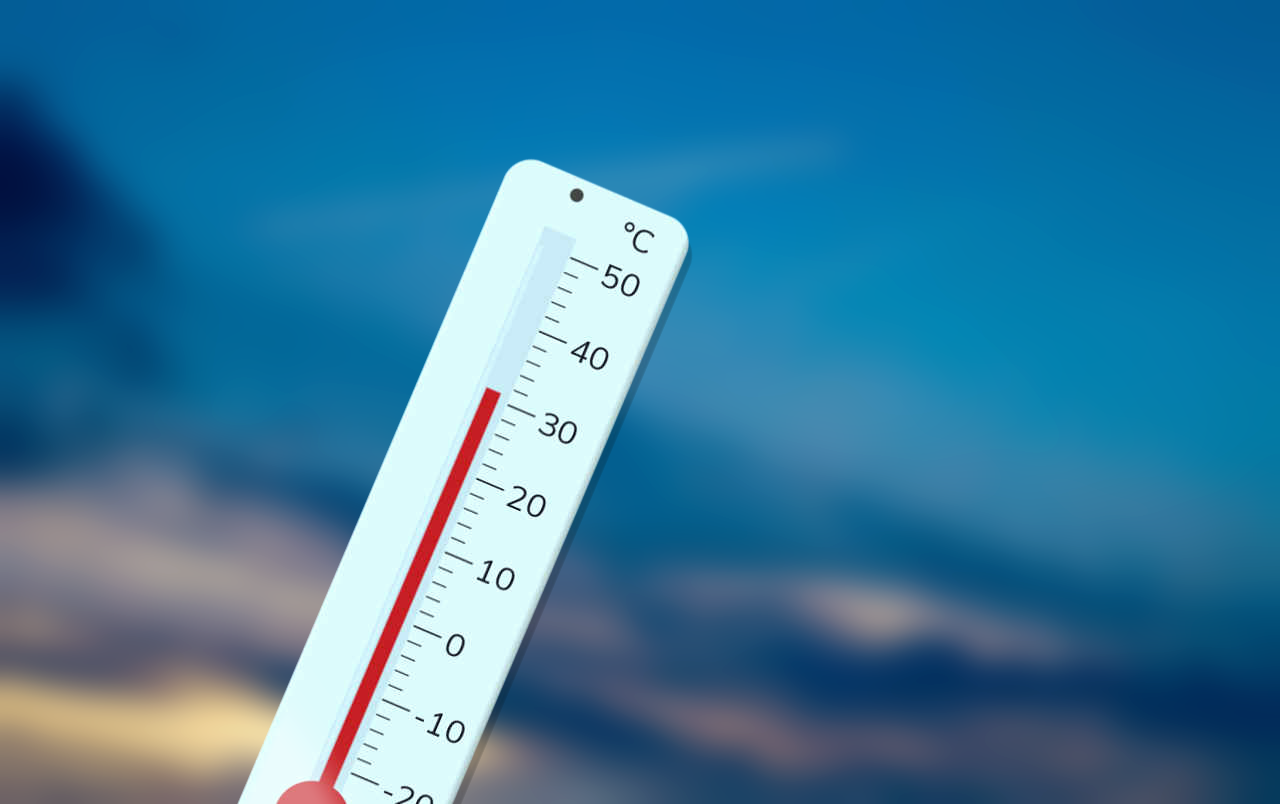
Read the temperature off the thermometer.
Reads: 31 °C
